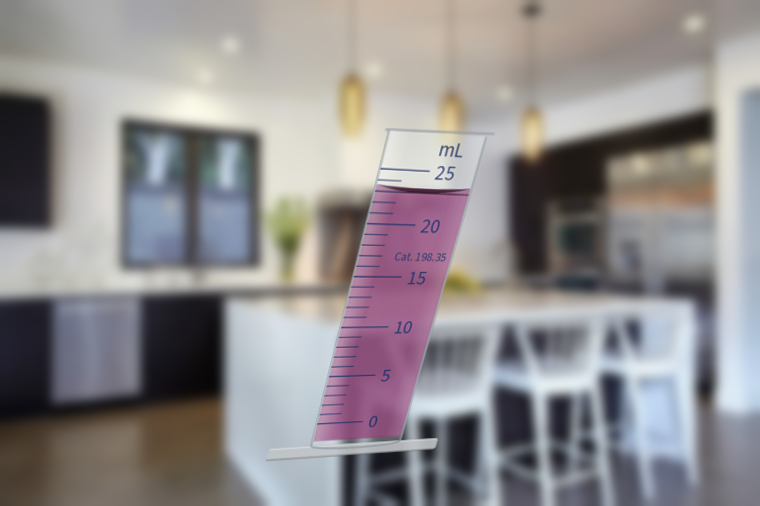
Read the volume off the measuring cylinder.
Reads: 23 mL
